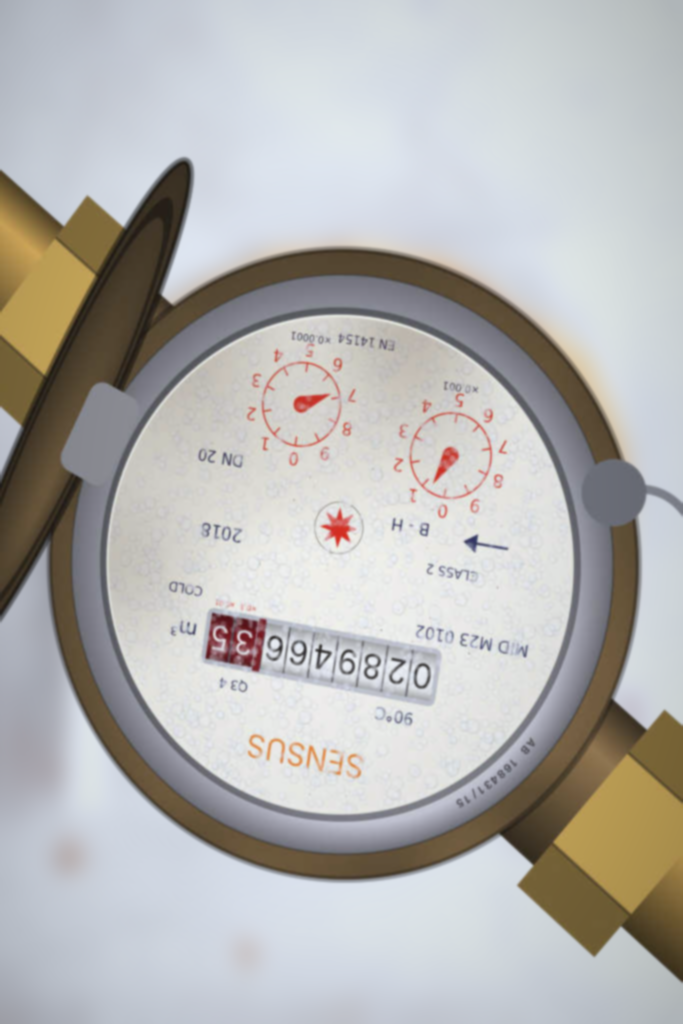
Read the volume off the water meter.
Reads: 289466.3506 m³
